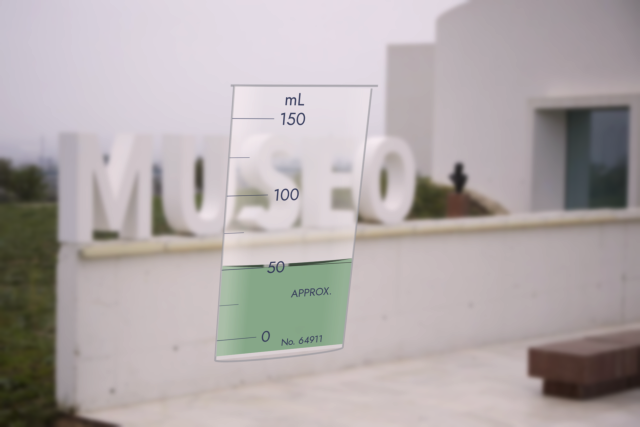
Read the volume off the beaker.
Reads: 50 mL
